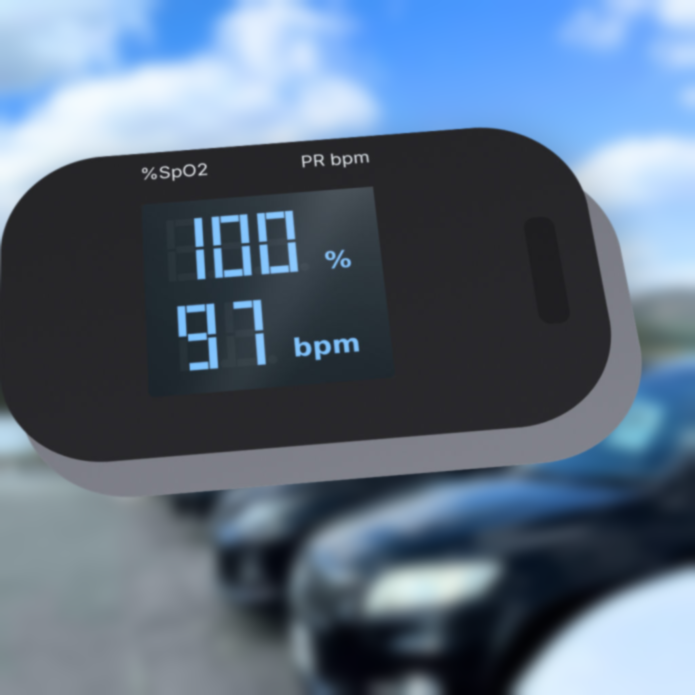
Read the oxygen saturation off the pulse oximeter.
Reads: 100 %
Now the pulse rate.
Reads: 97 bpm
